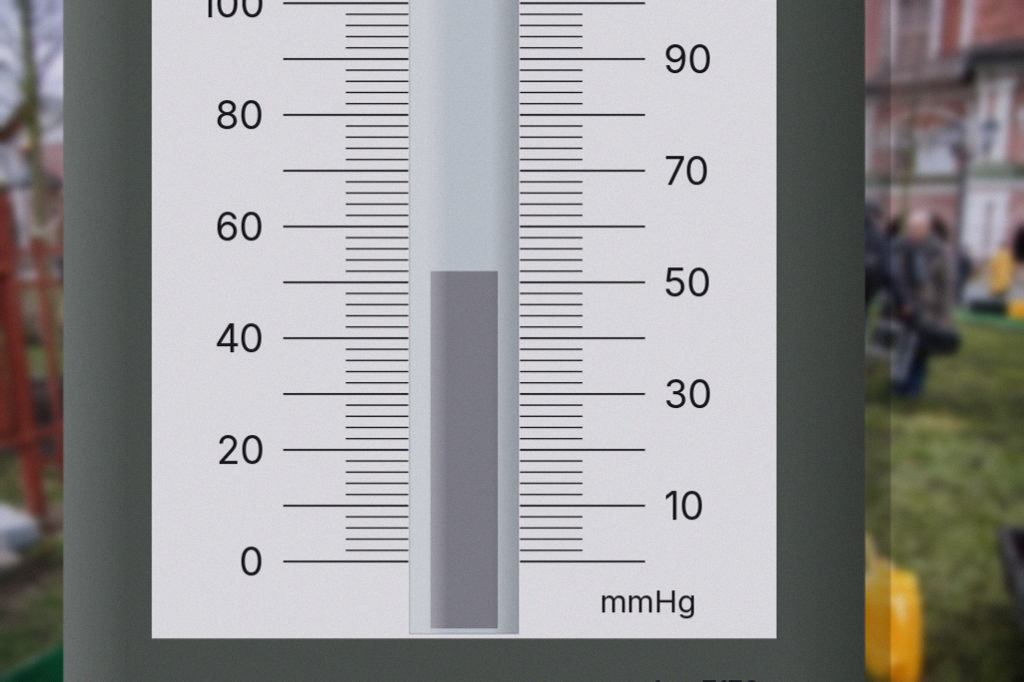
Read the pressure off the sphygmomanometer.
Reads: 52 mmHg
